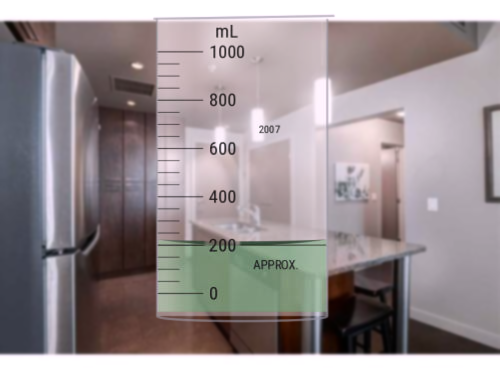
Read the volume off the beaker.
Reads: 200 mL
